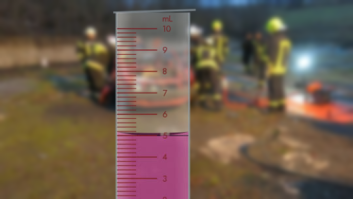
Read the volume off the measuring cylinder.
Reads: 5 mL
